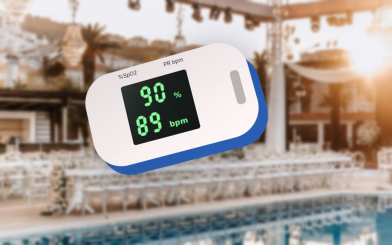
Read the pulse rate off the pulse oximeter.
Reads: 89 bpm
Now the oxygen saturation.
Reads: 90 %
